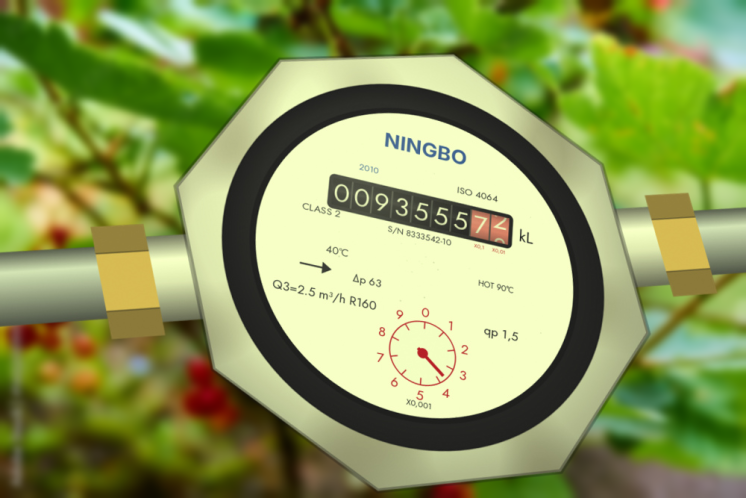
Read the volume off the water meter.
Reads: 93555.723 kL
